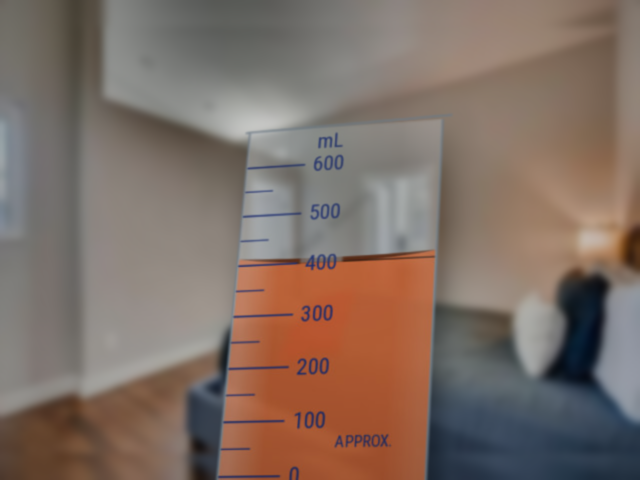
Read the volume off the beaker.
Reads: 400 mL
